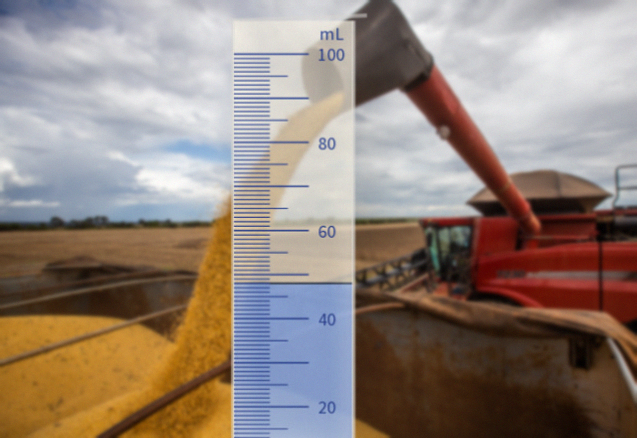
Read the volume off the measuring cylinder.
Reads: 48 mL
